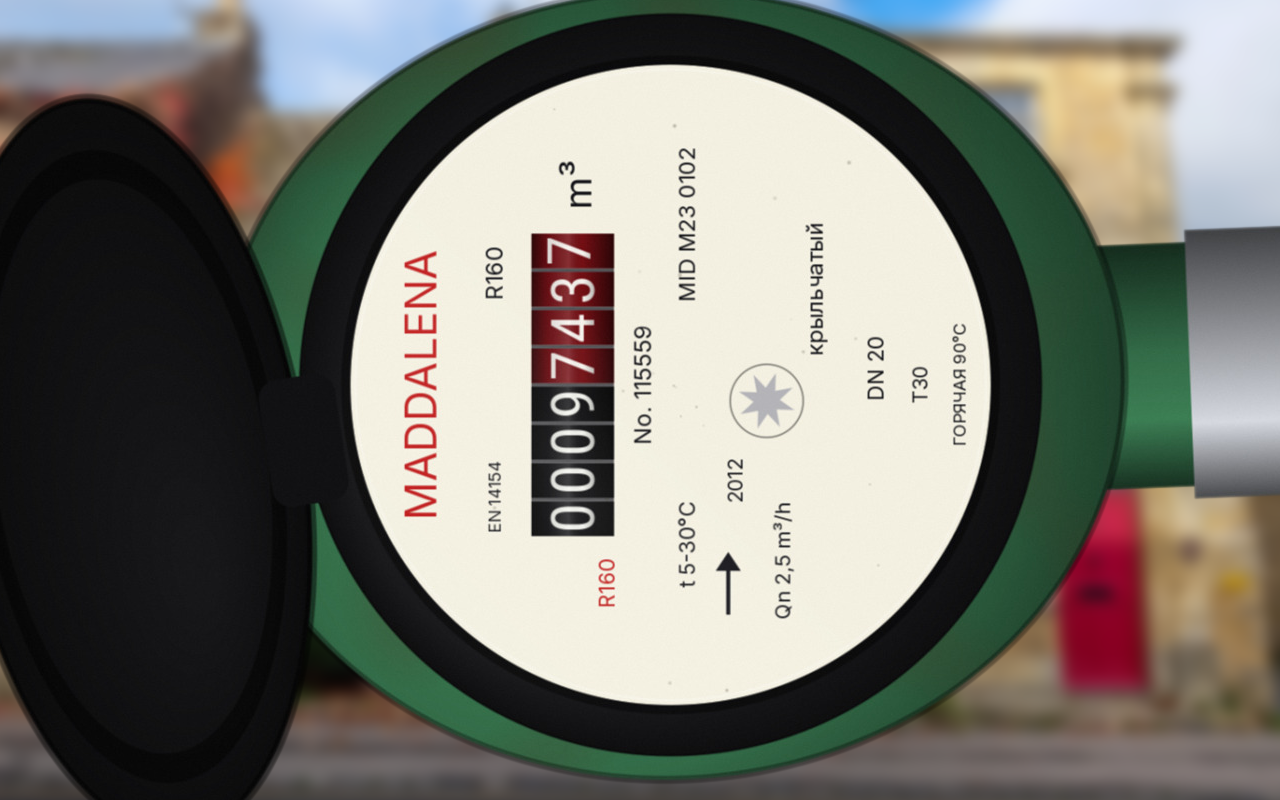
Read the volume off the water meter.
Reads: 9.7437 m³
